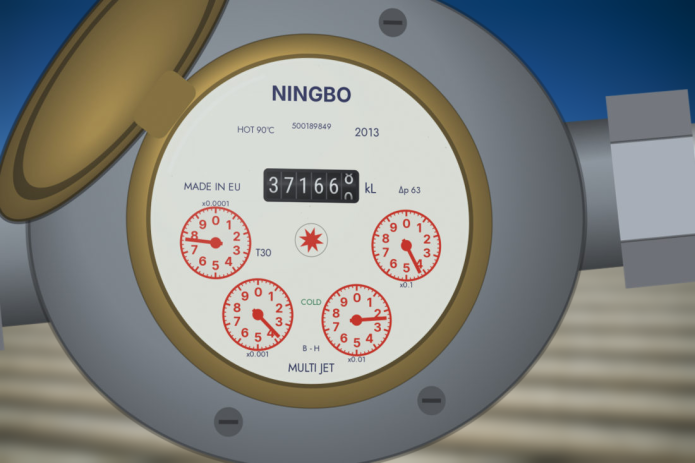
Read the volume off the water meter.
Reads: 371668.4237 kL
